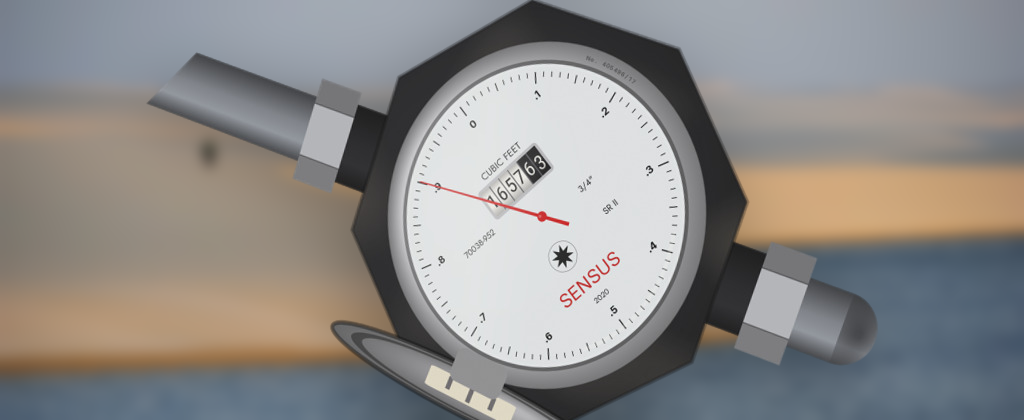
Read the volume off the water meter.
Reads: 165762.90 ft³
